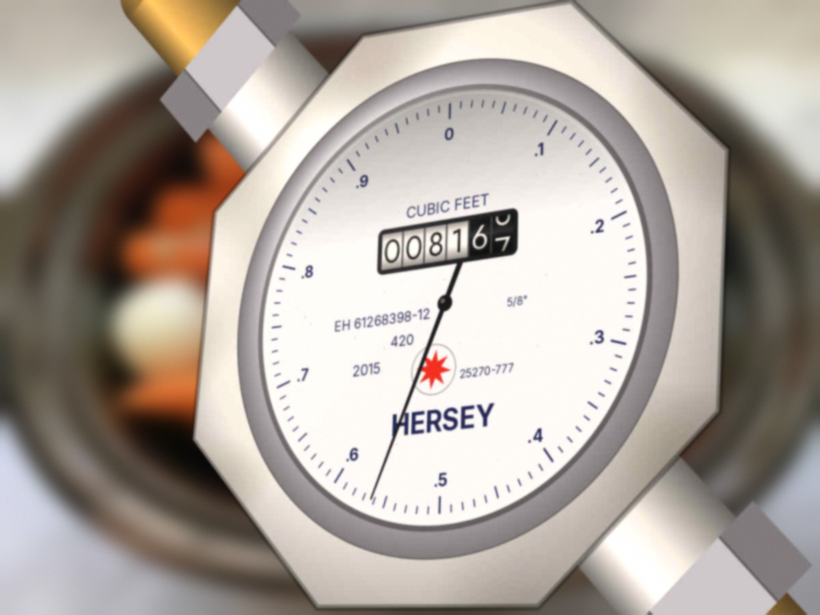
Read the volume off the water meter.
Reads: 8166.56 ft³
